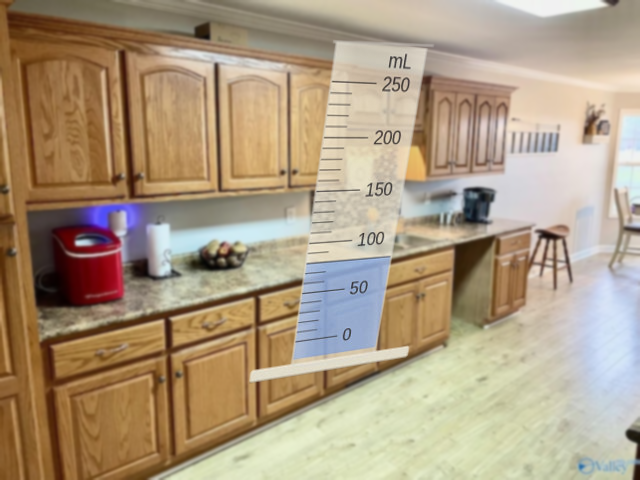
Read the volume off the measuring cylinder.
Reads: 80 mL
